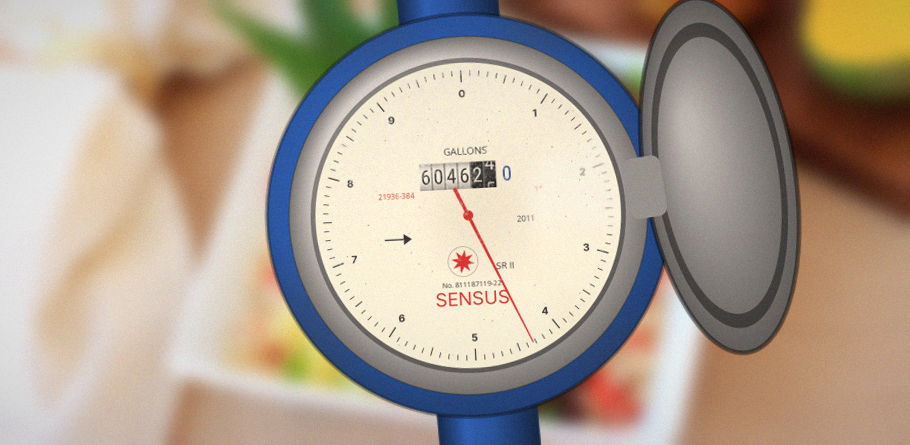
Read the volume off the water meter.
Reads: 6046244.3 gal
